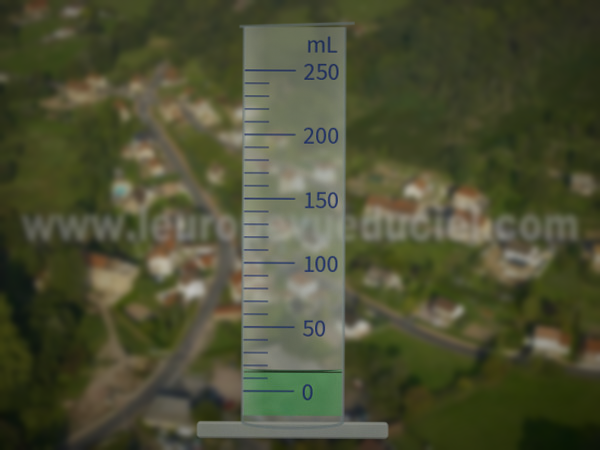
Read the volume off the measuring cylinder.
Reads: 15 mL
